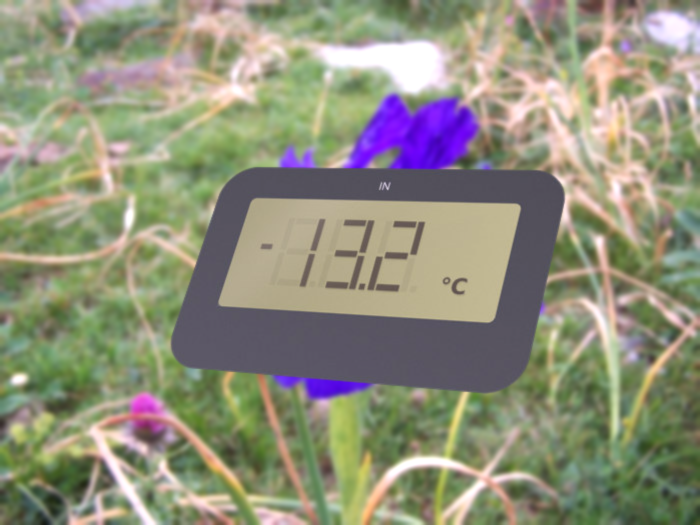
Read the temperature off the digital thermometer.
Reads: -13.2 °C
